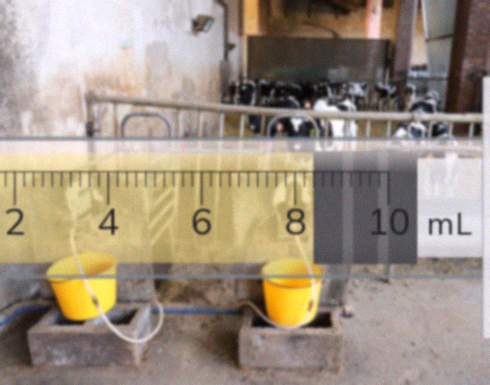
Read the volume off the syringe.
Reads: 8.4 mL
